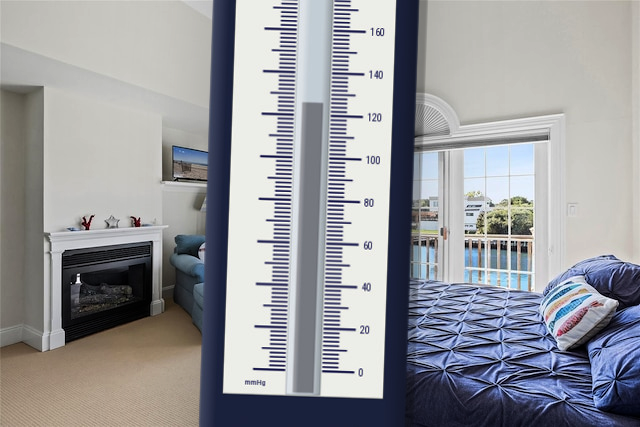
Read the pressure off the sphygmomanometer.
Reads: 126 mmHg
